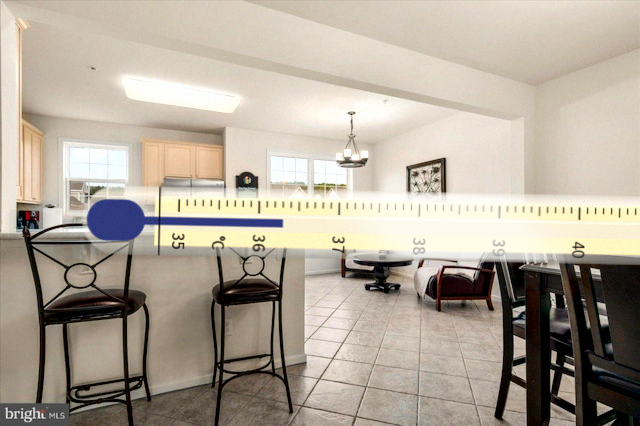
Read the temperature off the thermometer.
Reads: 36.3 °C
